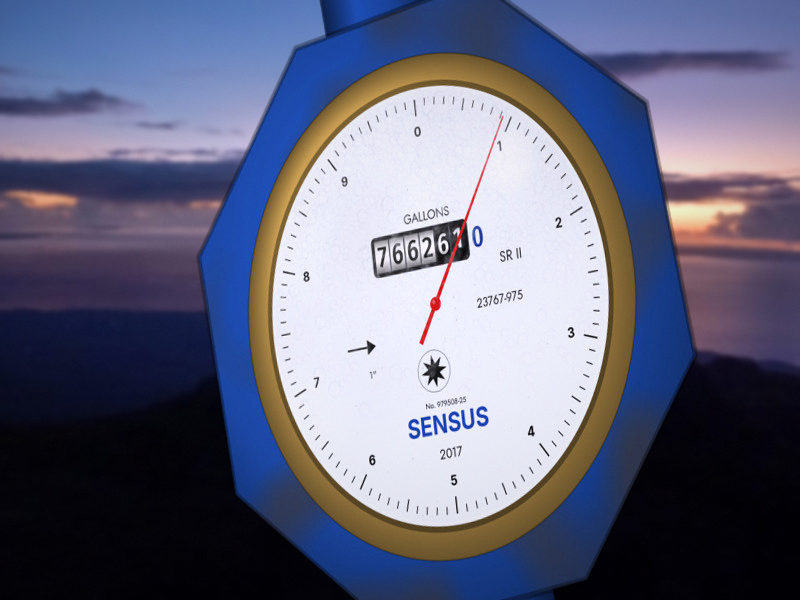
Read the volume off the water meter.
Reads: 7662610.9 gal
